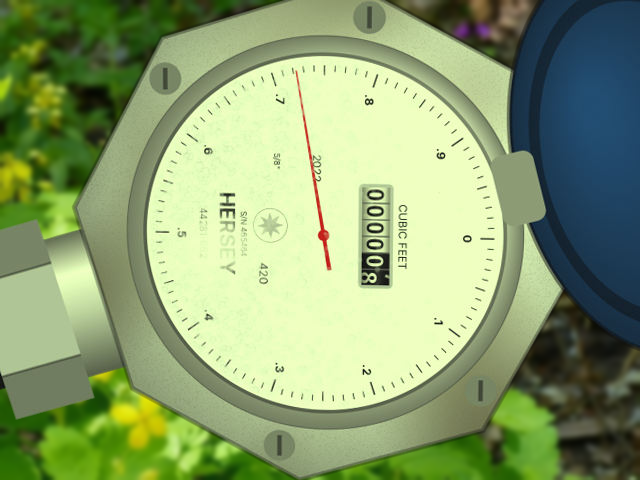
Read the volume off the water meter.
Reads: 7.72 ft³
